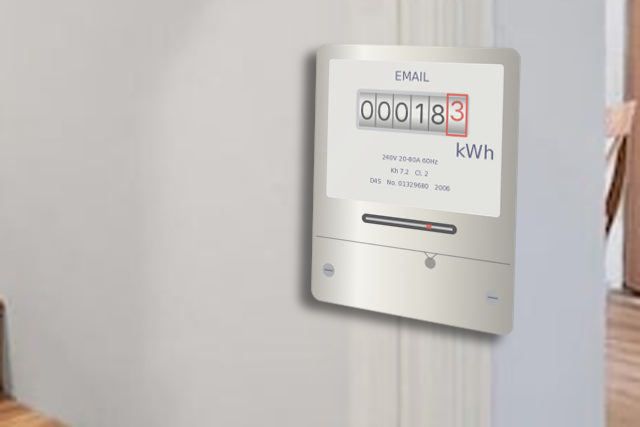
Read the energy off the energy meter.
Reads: 18.3 kWh
